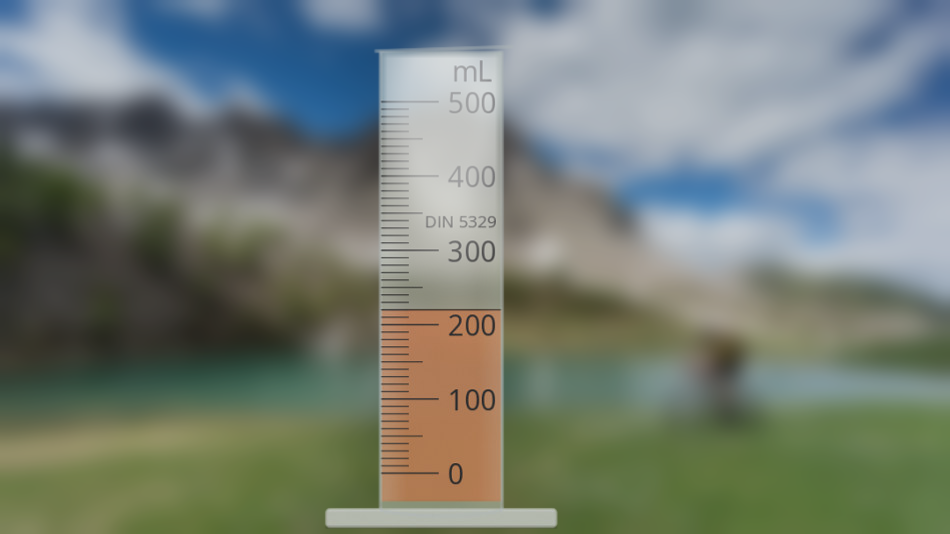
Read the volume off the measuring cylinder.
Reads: 220 mL
